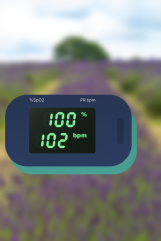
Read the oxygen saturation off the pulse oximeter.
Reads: 100 %
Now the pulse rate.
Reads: 102 bpm
